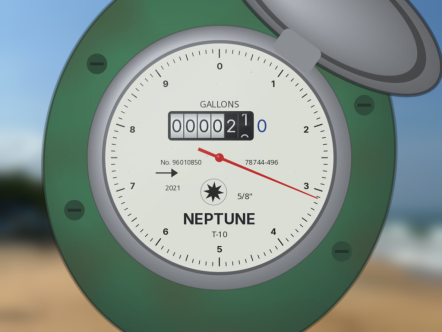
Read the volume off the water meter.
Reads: 213.1 gal
